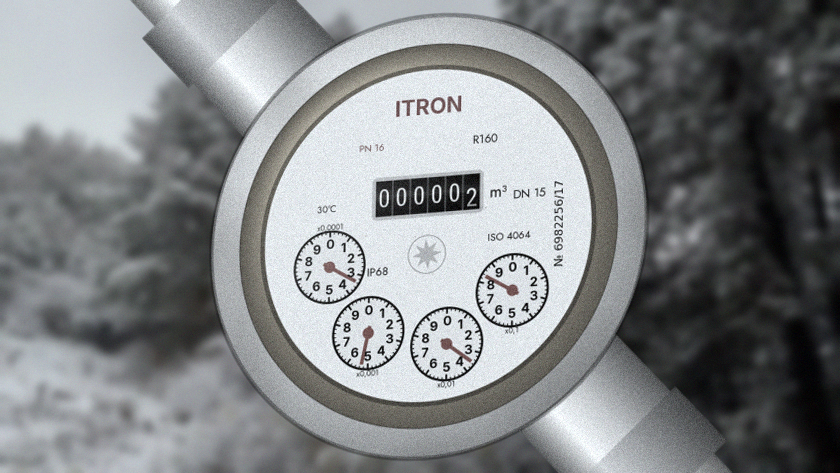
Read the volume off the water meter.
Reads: 1.8353 m³
